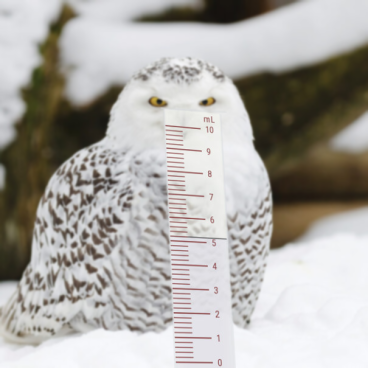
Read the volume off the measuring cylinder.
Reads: 5.2 mL
